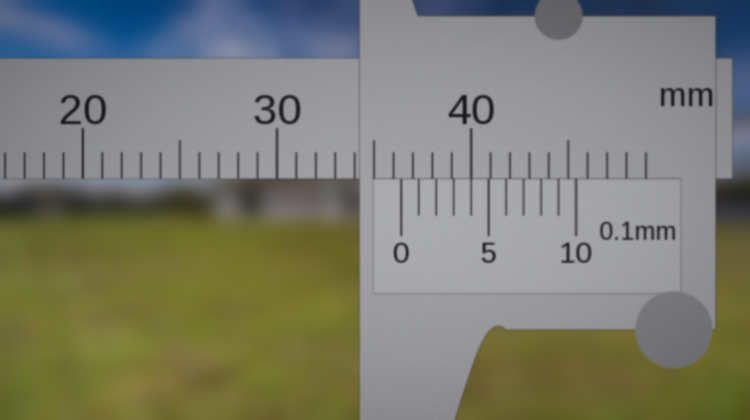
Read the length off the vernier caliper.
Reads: 36.4 mm
